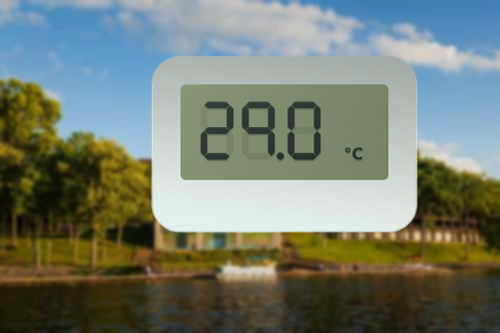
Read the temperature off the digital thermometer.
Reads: 29.0 °C
